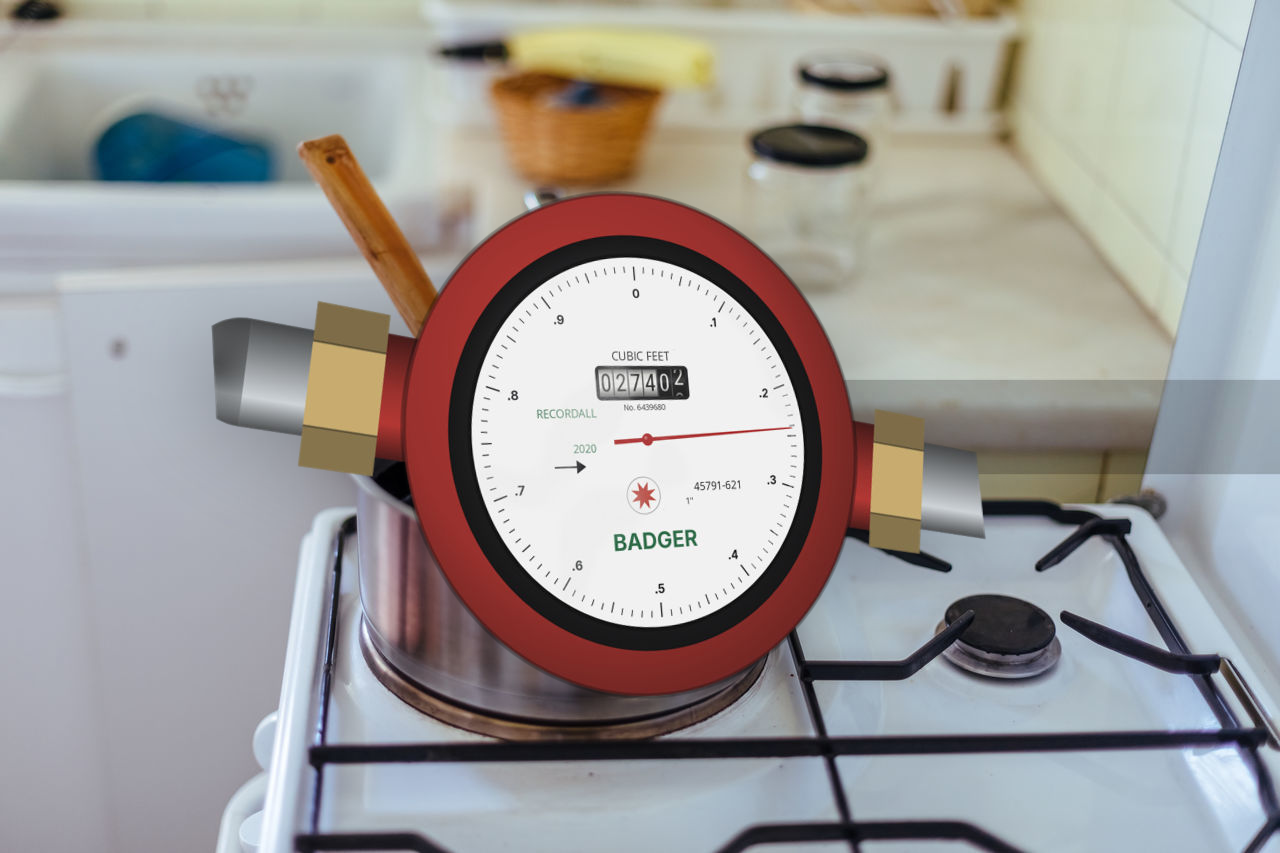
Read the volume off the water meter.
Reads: 27402.24 ft³
